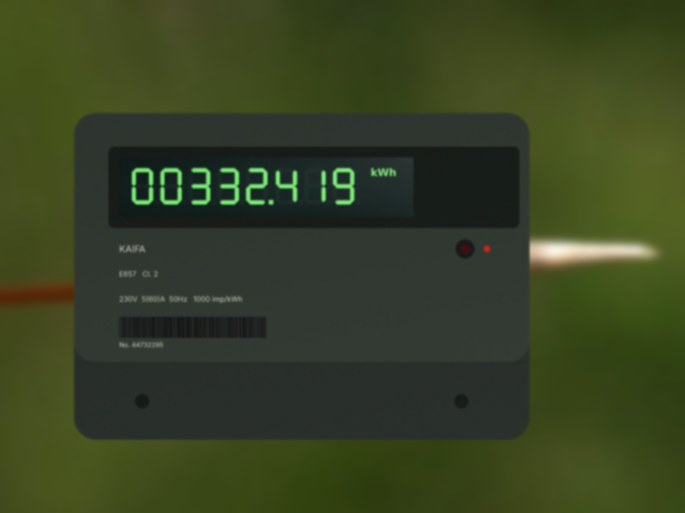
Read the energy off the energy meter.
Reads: 332.419 kWh
